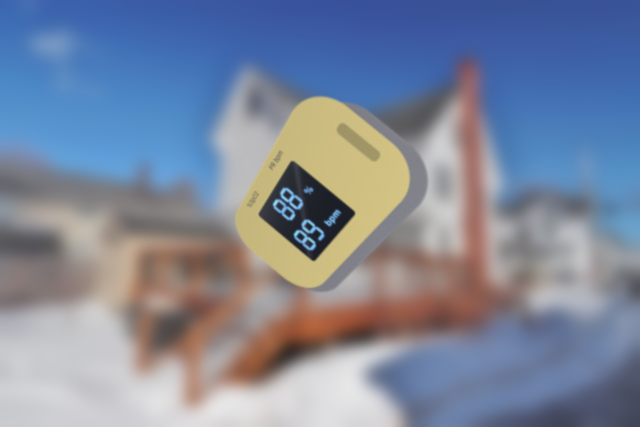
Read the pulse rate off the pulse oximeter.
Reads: 89 bpm
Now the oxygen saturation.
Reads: 88 %
